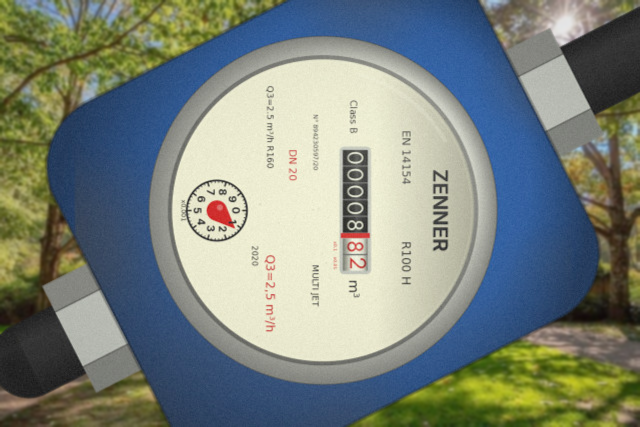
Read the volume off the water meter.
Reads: 8.821 m³
